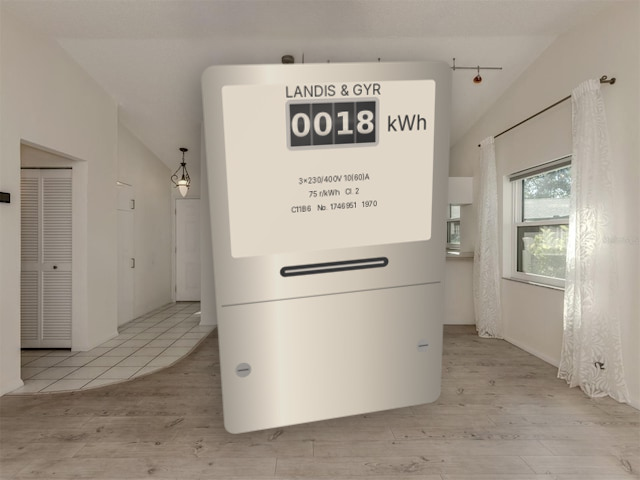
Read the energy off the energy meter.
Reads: 18 kWh
